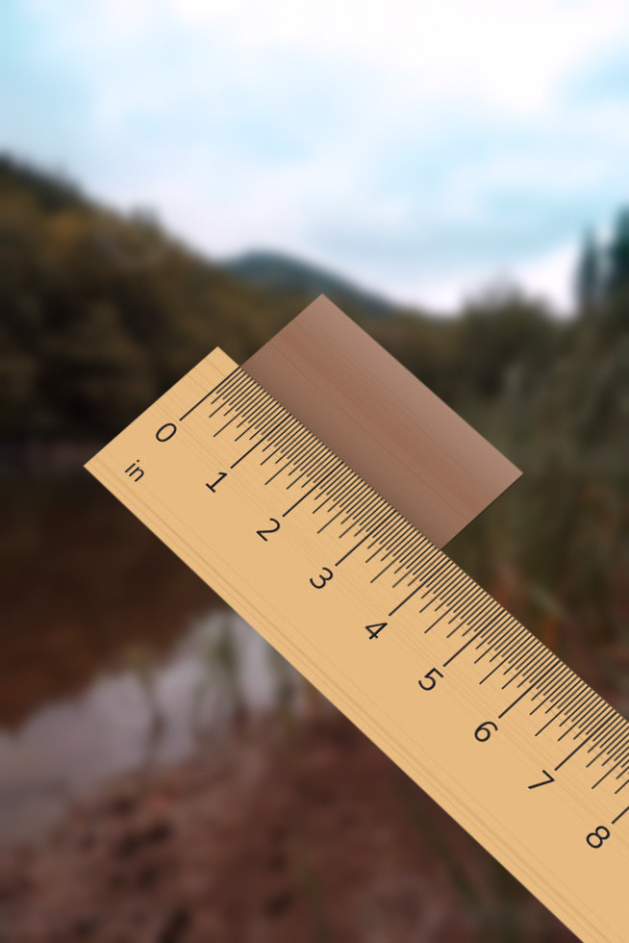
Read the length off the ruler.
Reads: 3.8125 in
